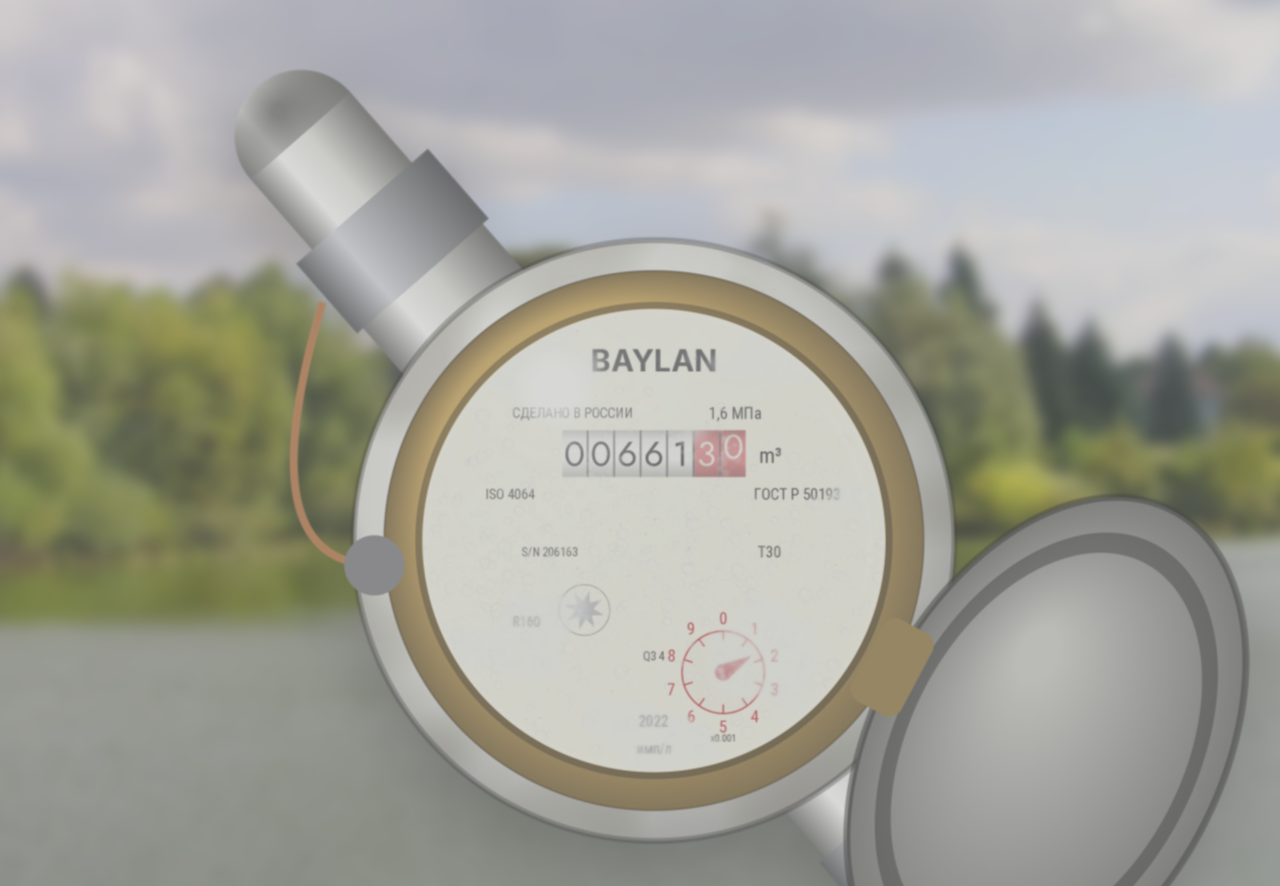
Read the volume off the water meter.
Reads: 661.301 m³
